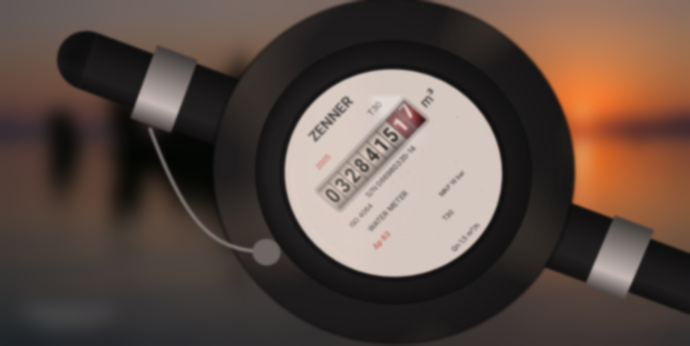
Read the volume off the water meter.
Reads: 328415.17 m³
